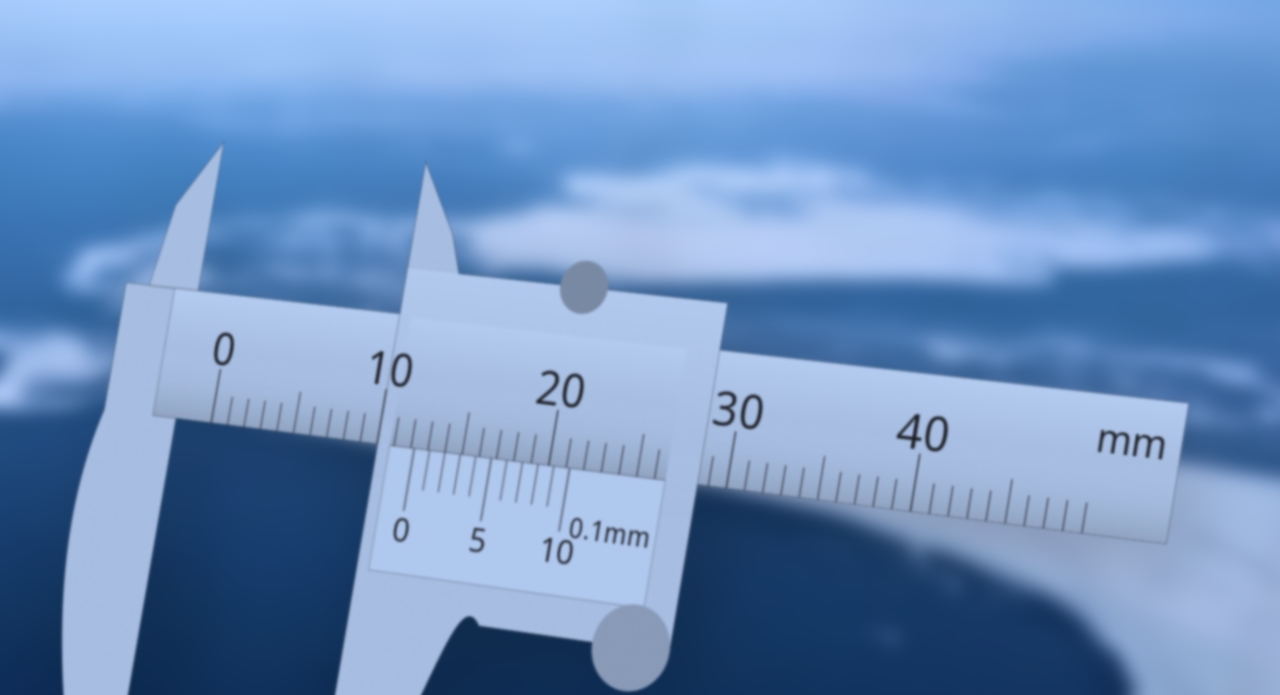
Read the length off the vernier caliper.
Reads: 12.2 mm
